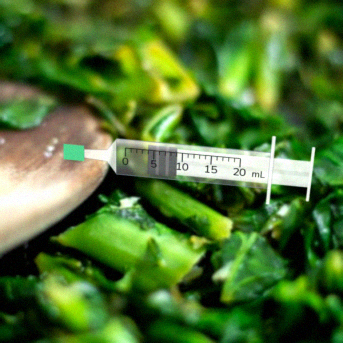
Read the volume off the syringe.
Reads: 4 mL
